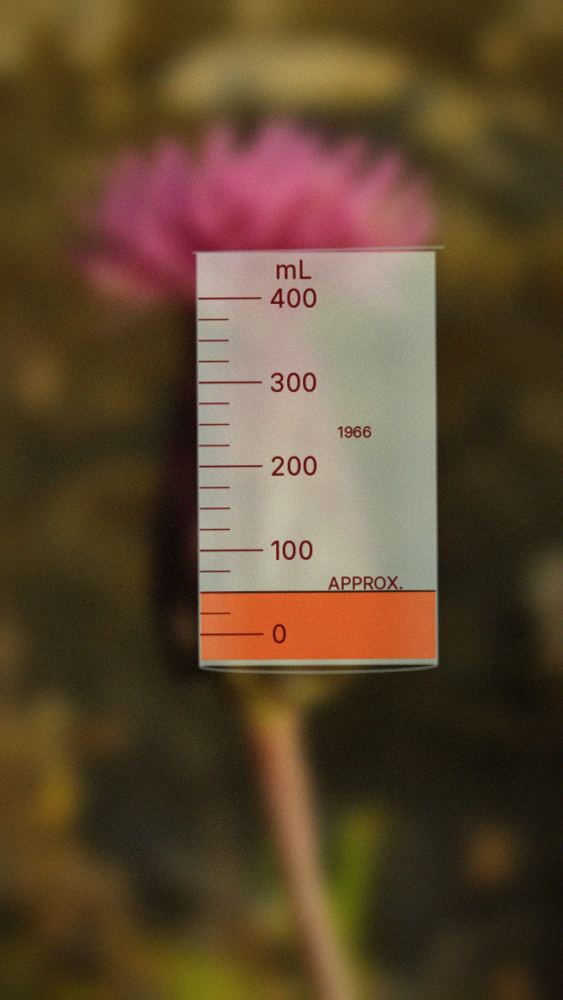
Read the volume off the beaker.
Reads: 50 mL
